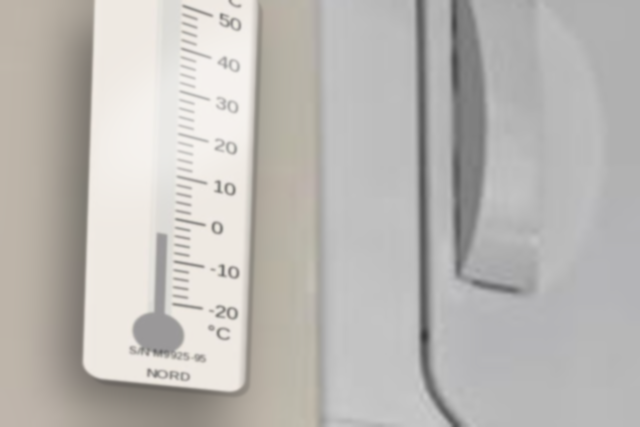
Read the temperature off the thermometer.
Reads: -4 °C
